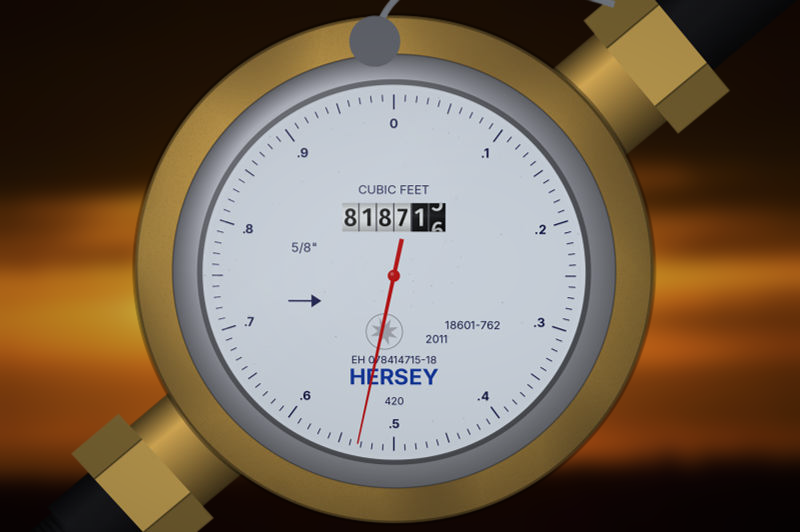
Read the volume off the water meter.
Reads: 818715.53 ft³
